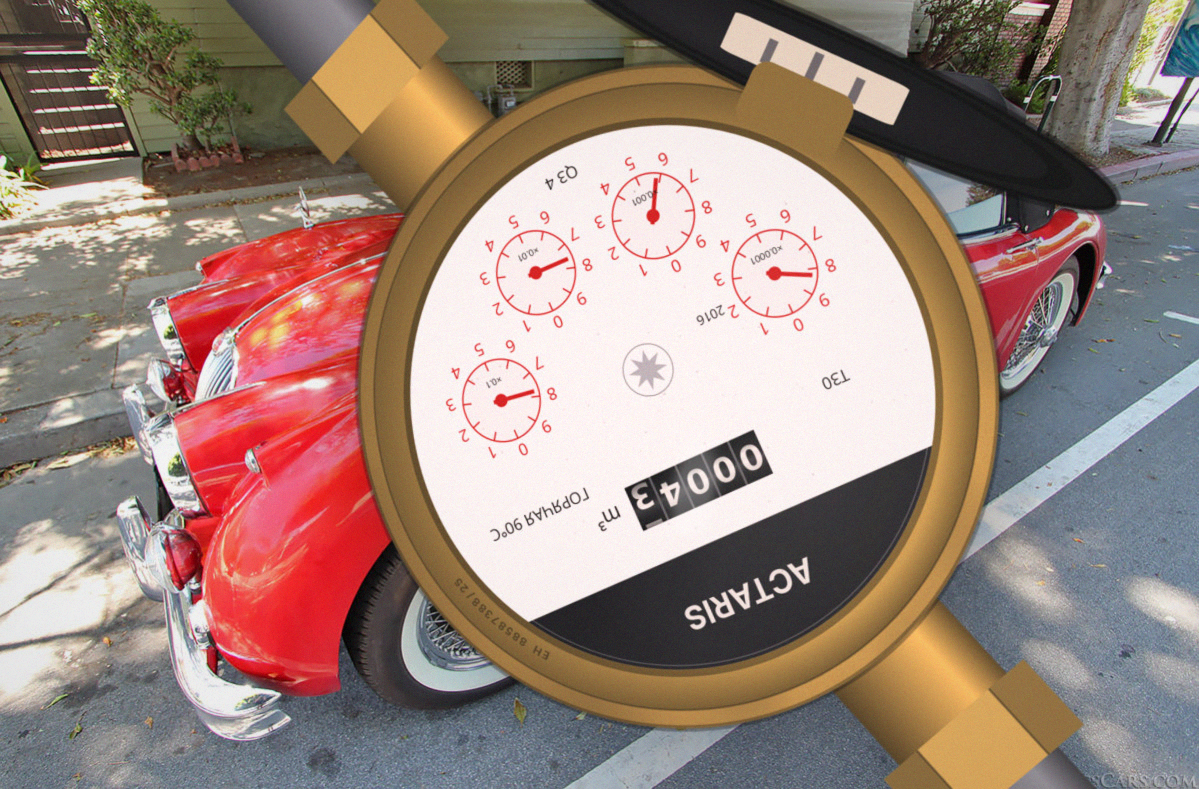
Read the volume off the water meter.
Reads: 42.7758 m³
